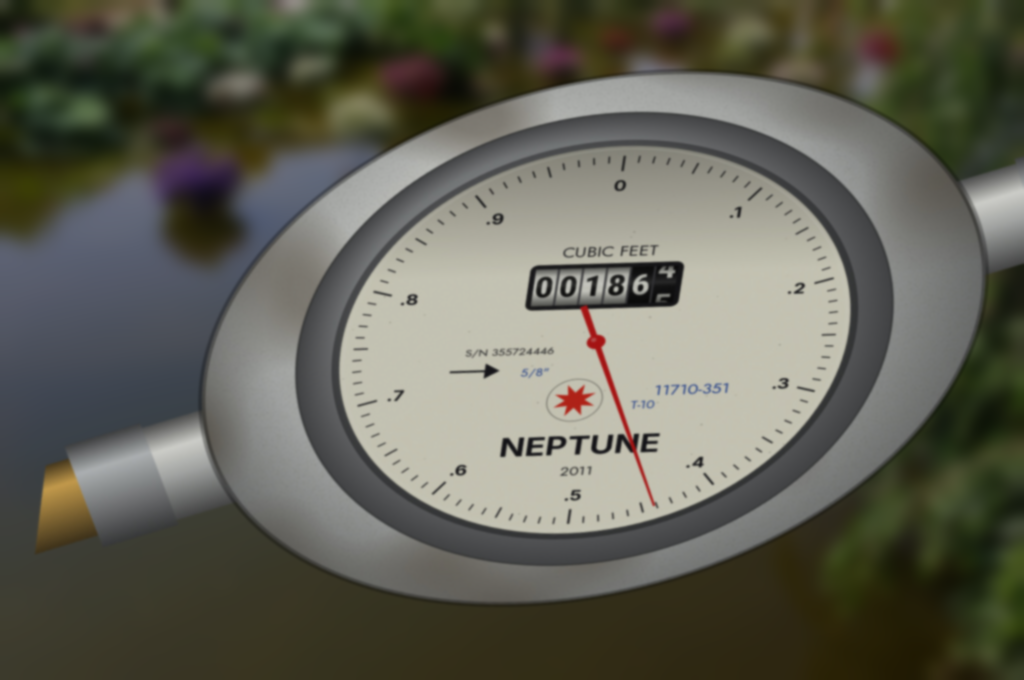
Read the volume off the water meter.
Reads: 1864.44 ft³
